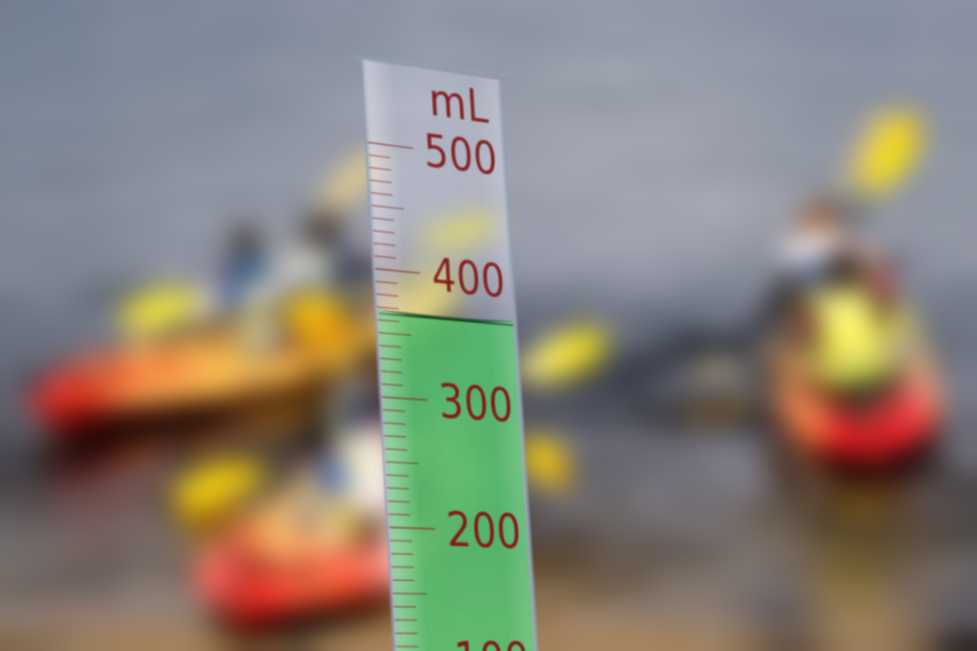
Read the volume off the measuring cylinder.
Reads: 365 mL
